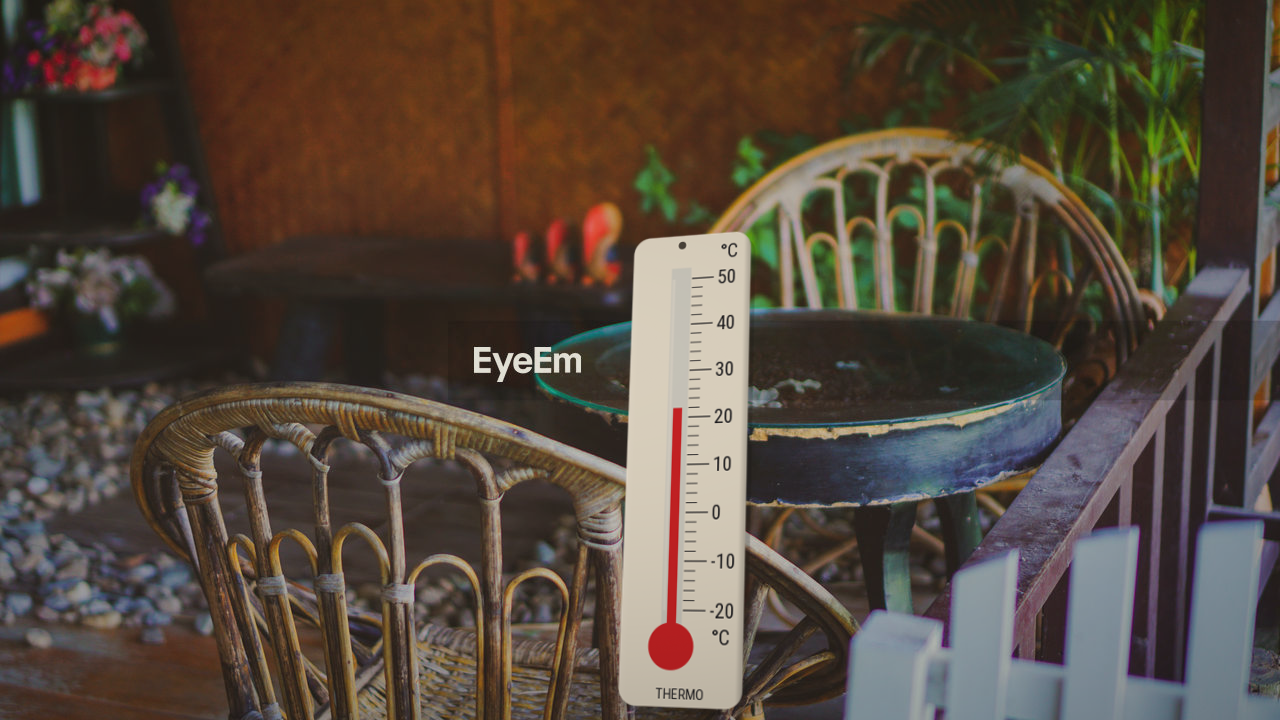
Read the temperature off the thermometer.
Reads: 22 °C
